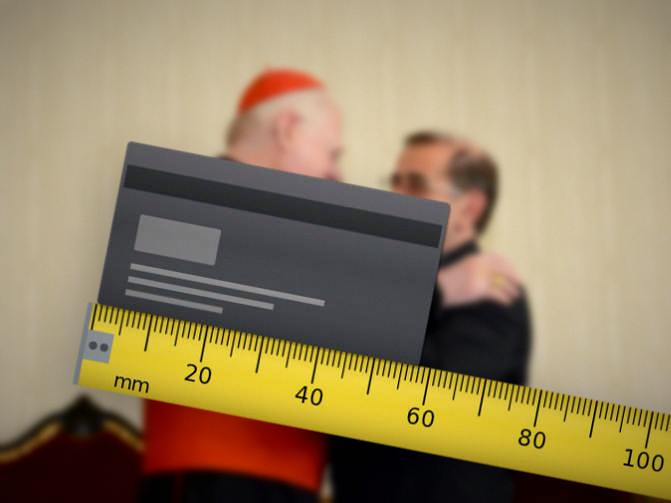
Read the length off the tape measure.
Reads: 58 mm
